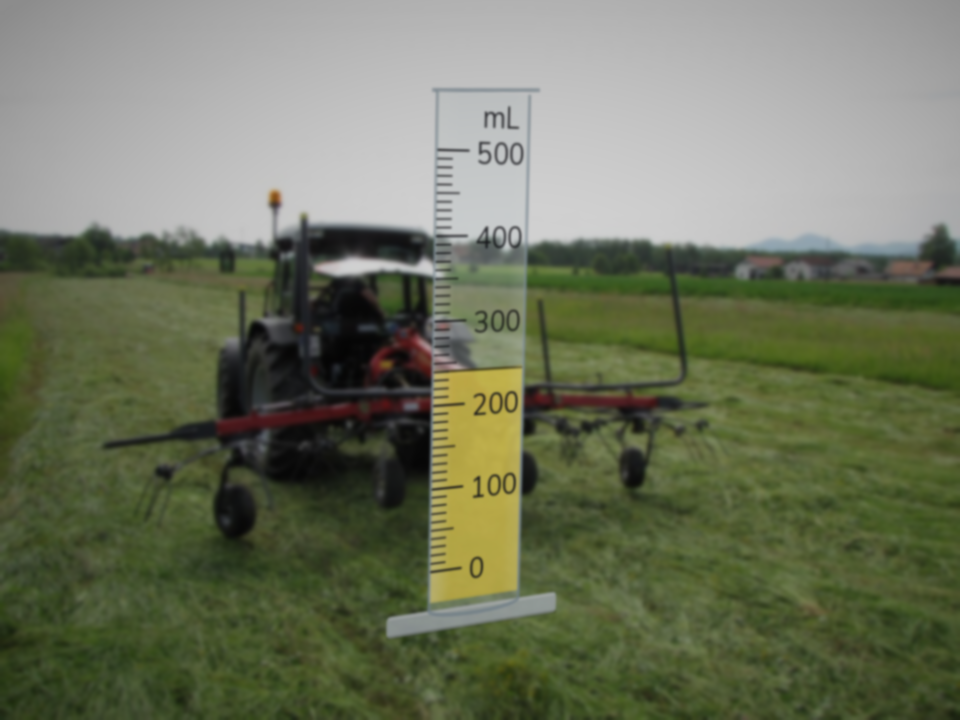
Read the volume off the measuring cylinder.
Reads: 240 mL
